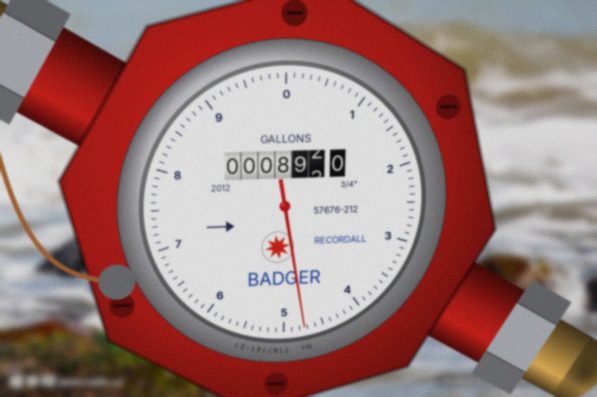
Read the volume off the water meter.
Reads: 8924.7 gal
